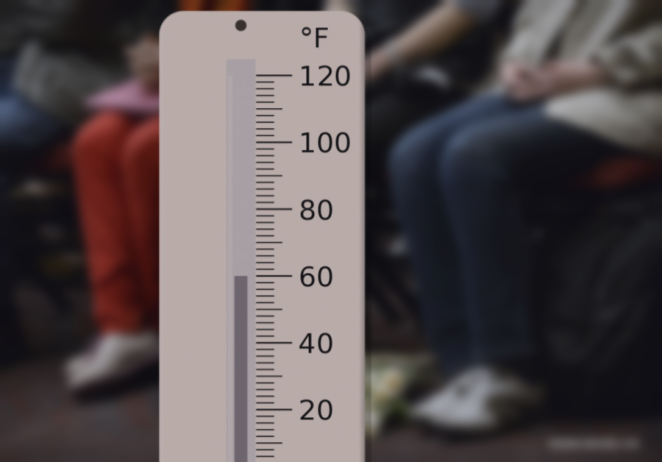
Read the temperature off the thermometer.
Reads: 60 °F
